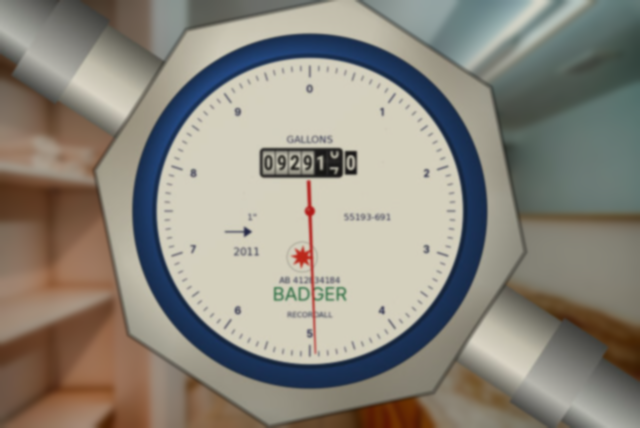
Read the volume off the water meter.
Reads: 929164.9 gal
